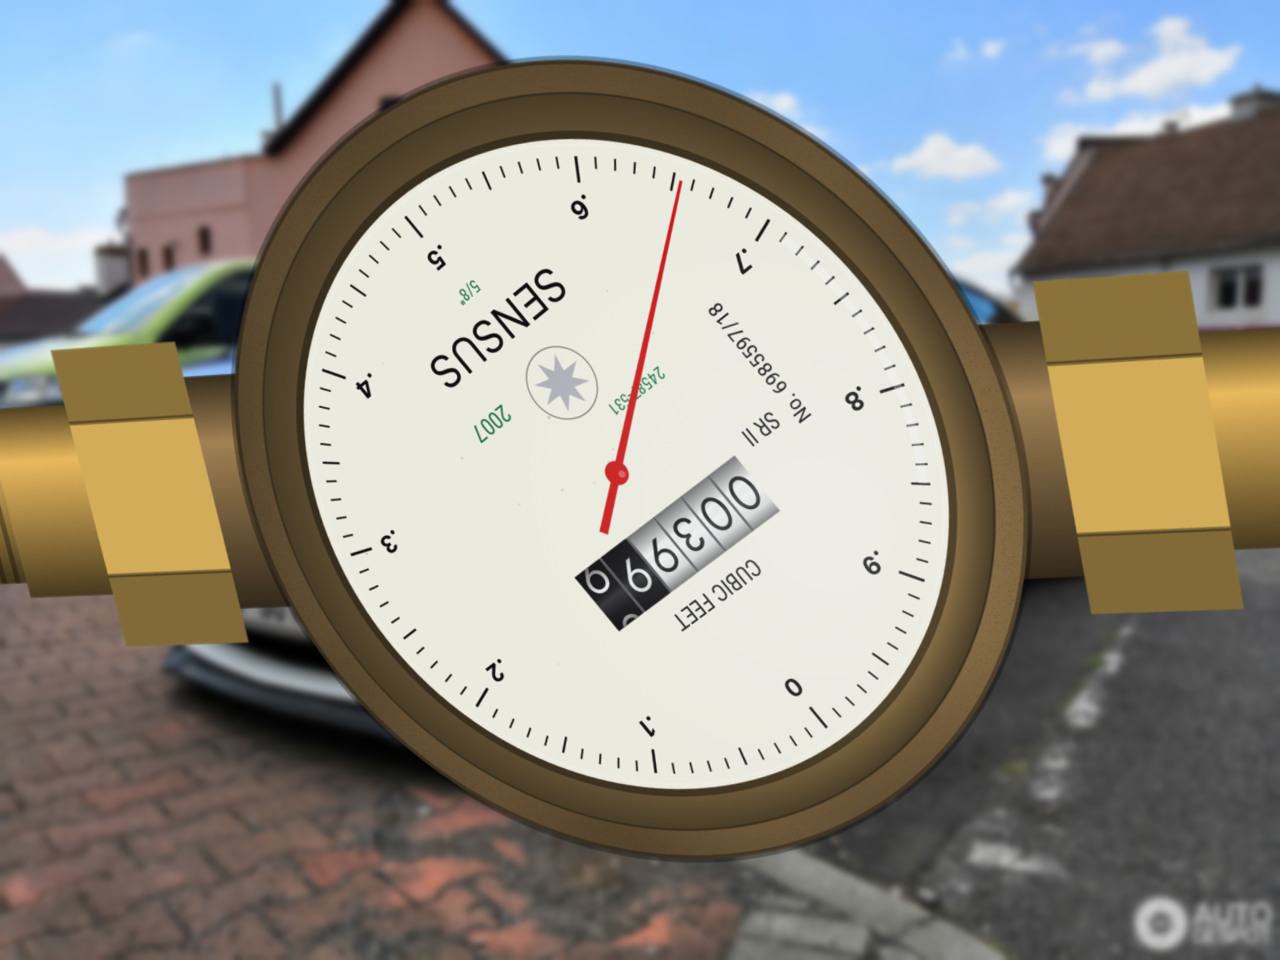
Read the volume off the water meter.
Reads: 3998.65 ft³
